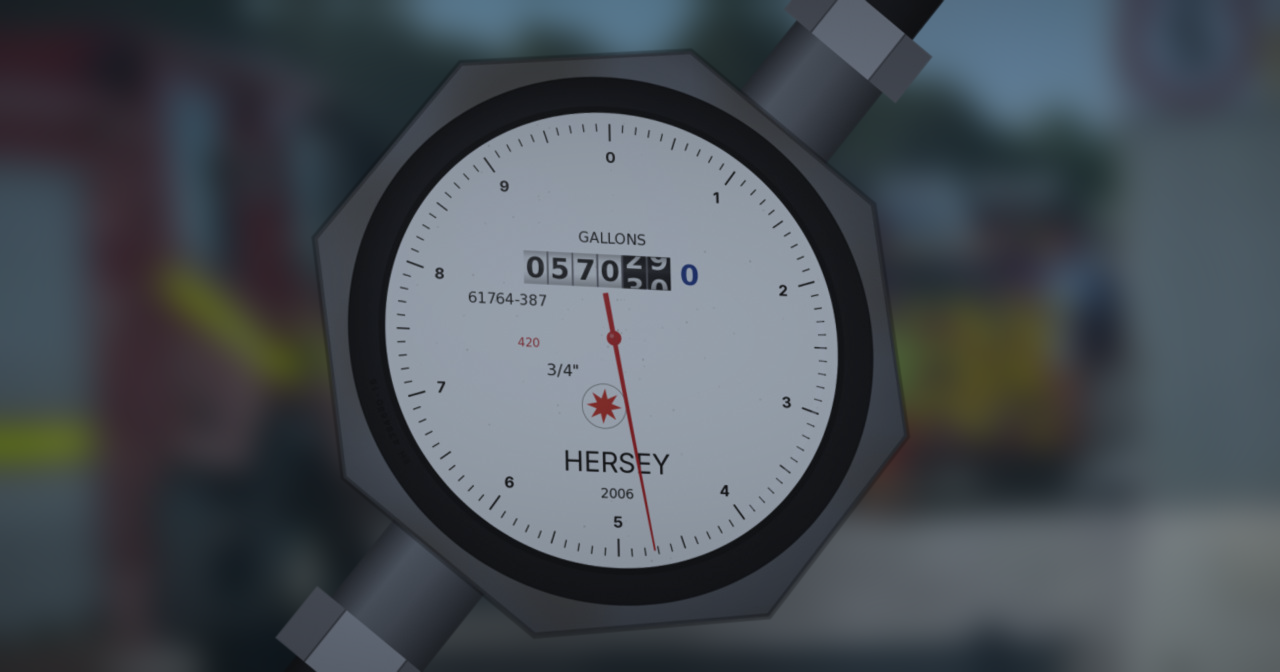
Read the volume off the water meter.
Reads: 570294.7 gal
